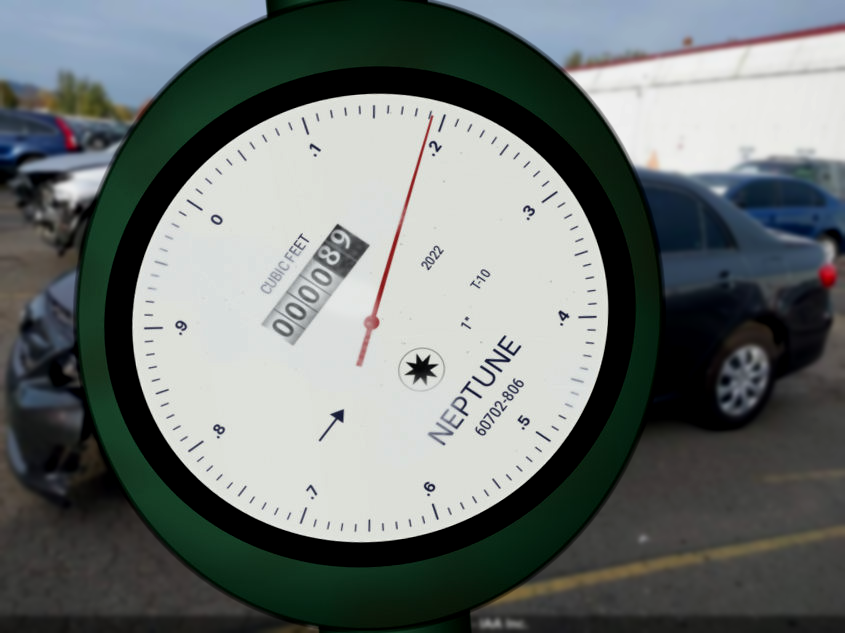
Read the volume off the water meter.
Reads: 89.19 ft³
